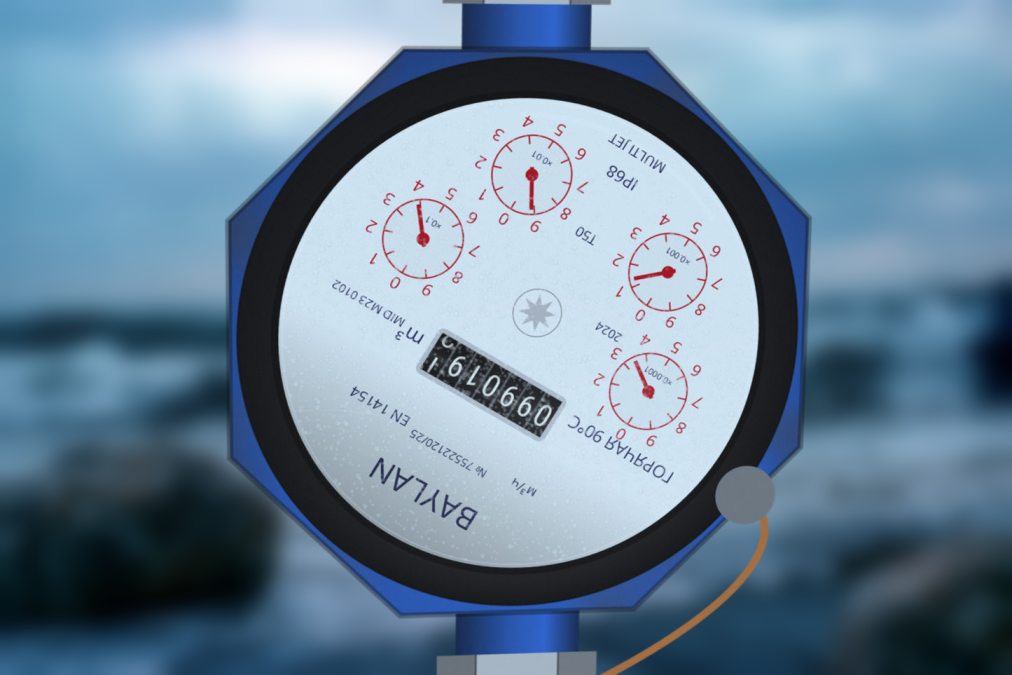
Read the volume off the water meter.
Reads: 990191.3913 m³
